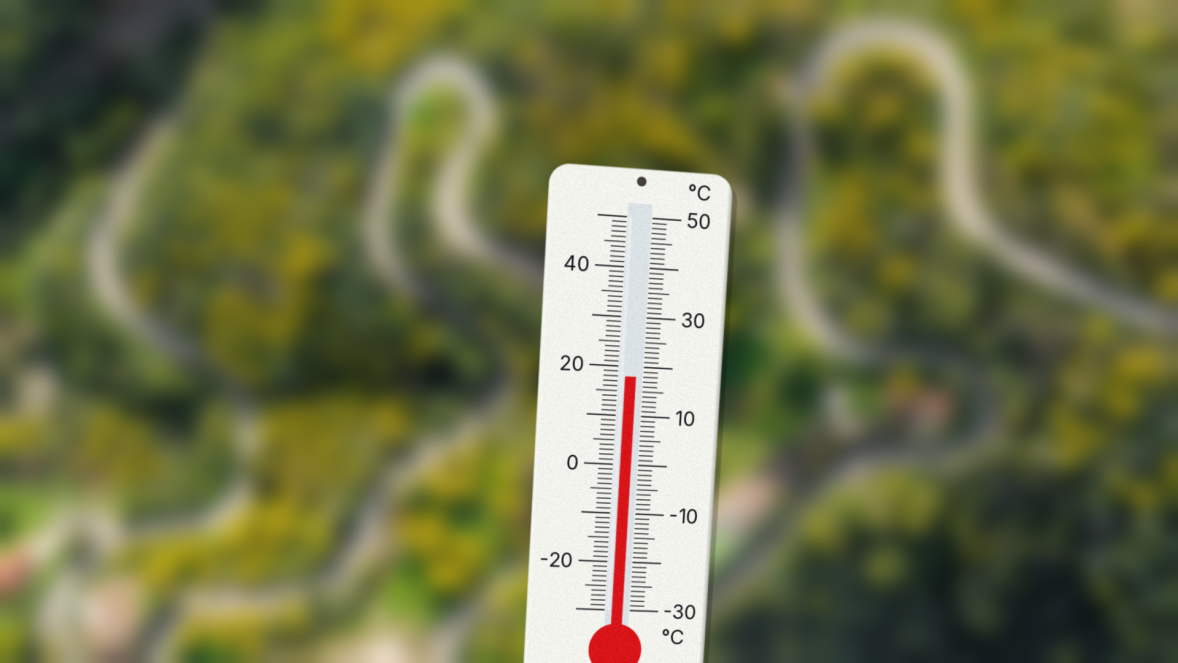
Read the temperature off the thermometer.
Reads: 18 °C
